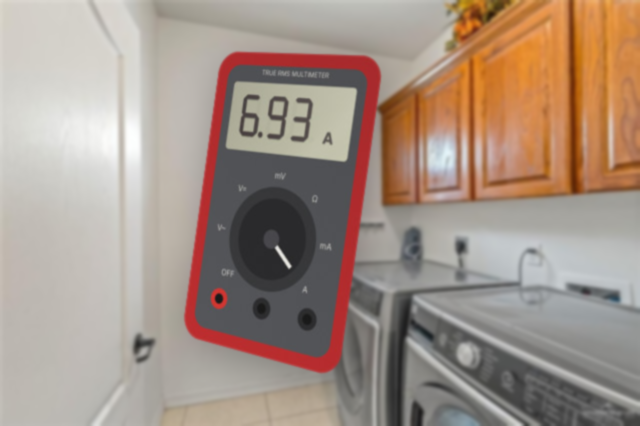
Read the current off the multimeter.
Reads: 6.93 A
